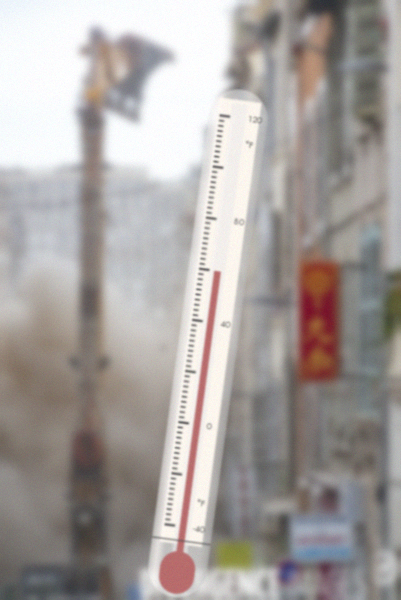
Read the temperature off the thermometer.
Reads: 60 °F
